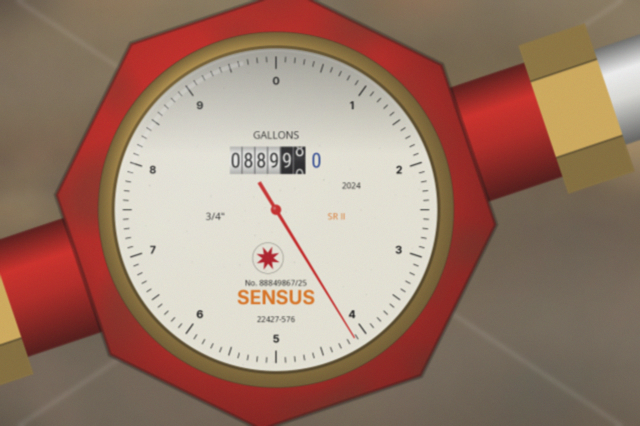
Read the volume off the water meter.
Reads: 889984.1 gal
